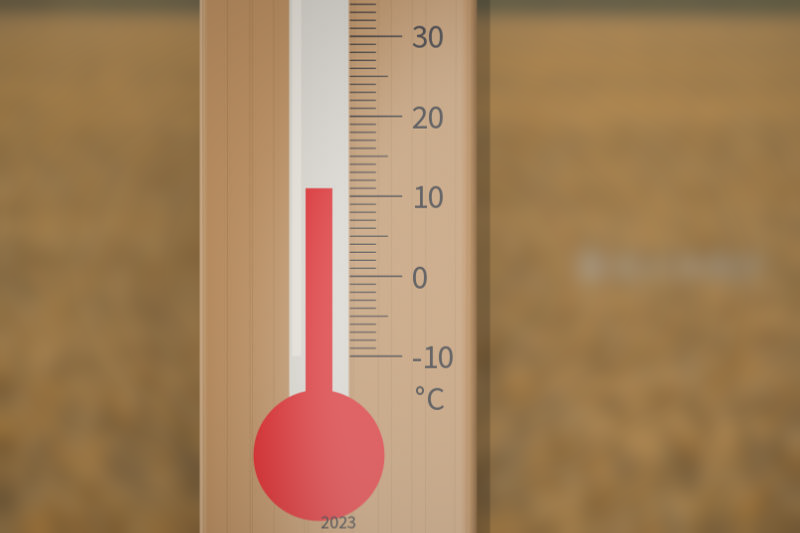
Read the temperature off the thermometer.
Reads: 11 °C
